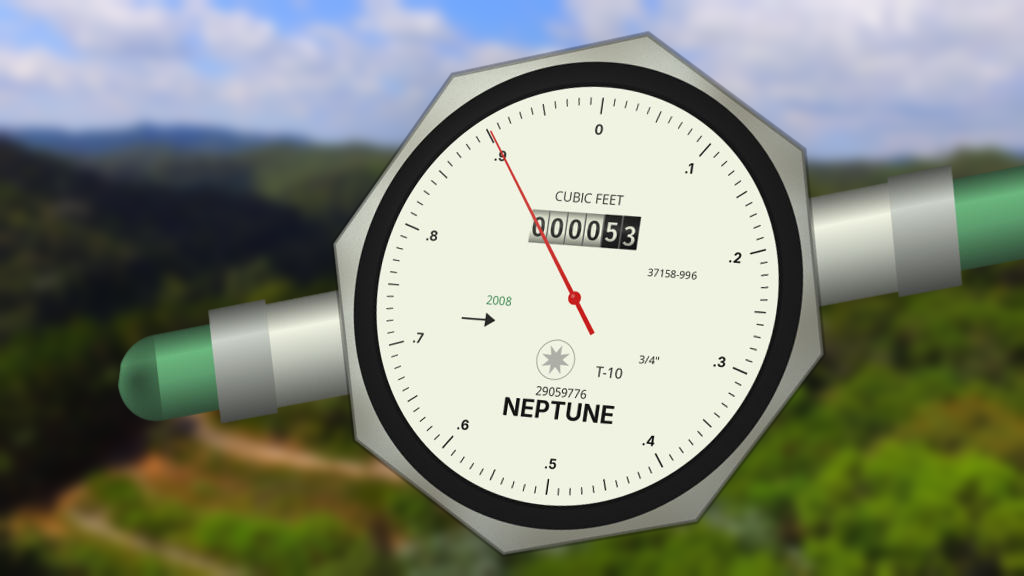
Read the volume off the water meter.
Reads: 52.90 ft³
